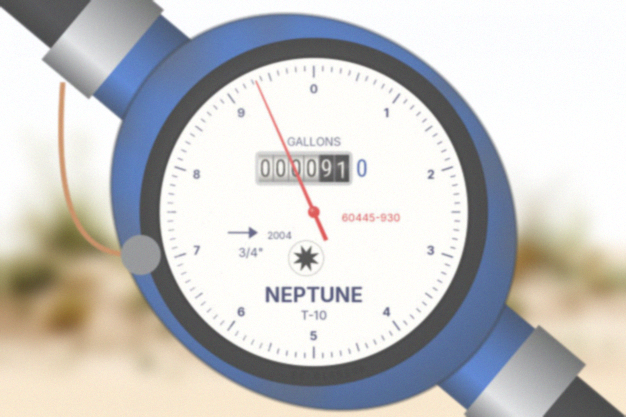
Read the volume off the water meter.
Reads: 909.3 gal
